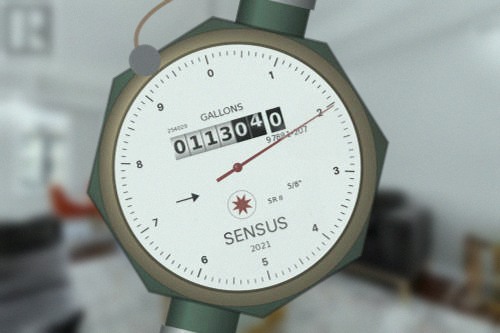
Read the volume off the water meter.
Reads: 113042.0 gal
